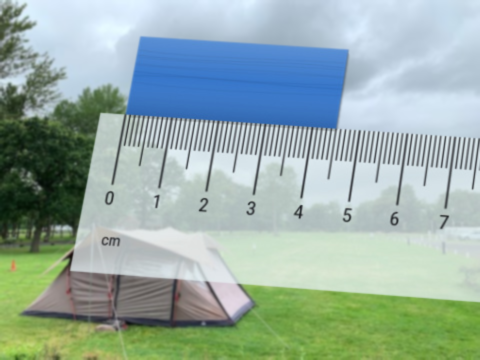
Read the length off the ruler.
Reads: 4.5 cm
